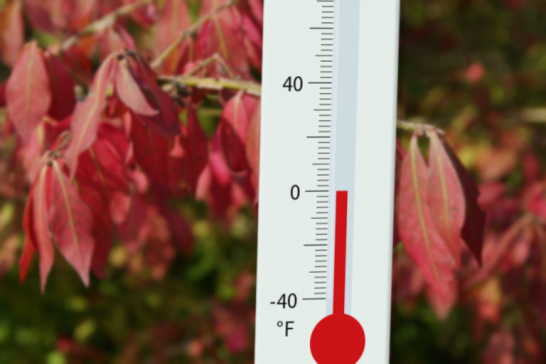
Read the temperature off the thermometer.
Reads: 0 °F
